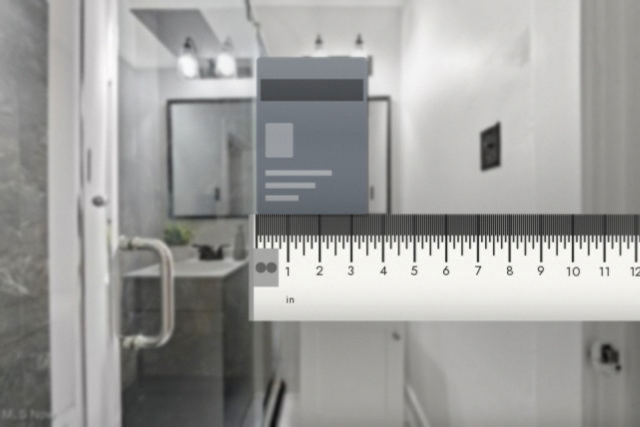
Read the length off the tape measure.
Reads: 3.5 in
